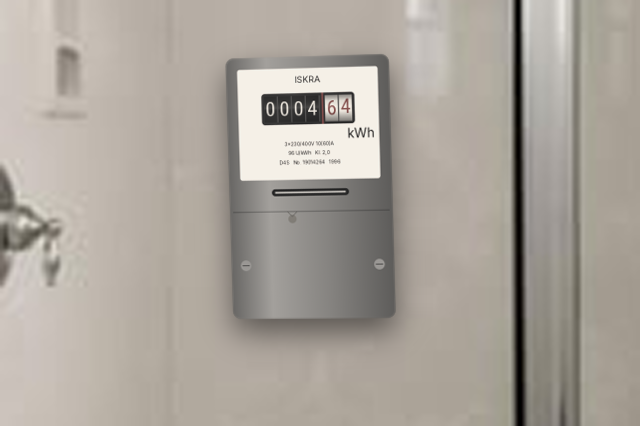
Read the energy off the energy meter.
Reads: 4.64 kWh
